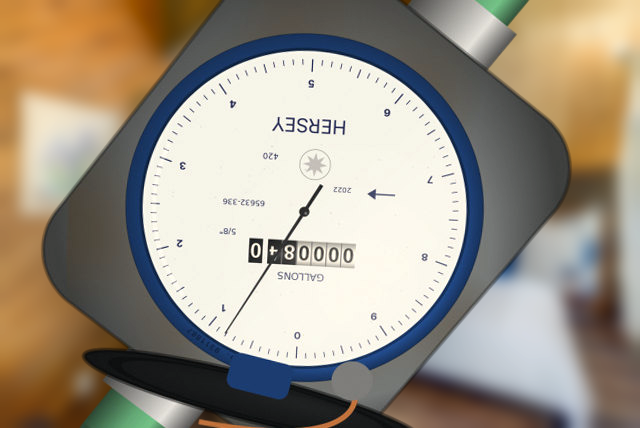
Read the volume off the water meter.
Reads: 840.8 gal
